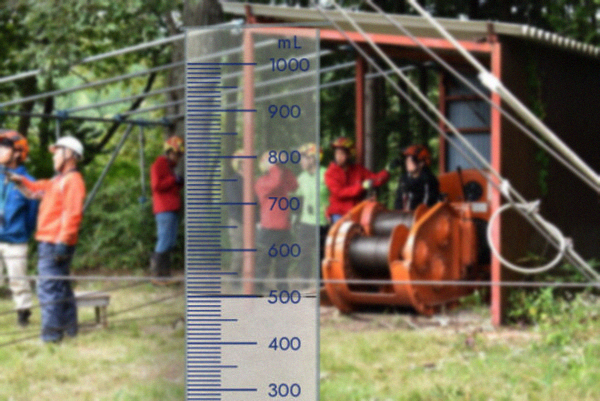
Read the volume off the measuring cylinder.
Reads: 500 mL
